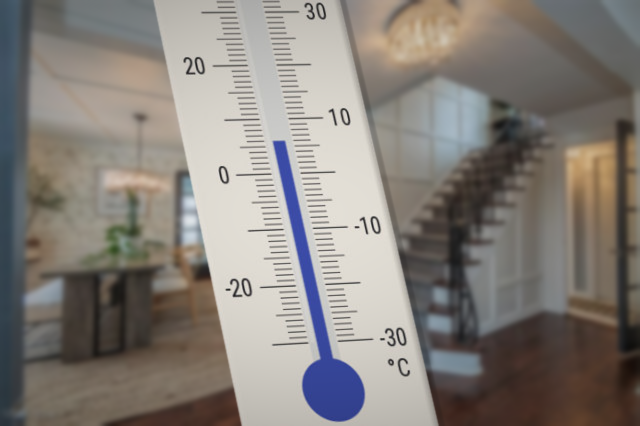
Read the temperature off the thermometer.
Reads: 6 °C
